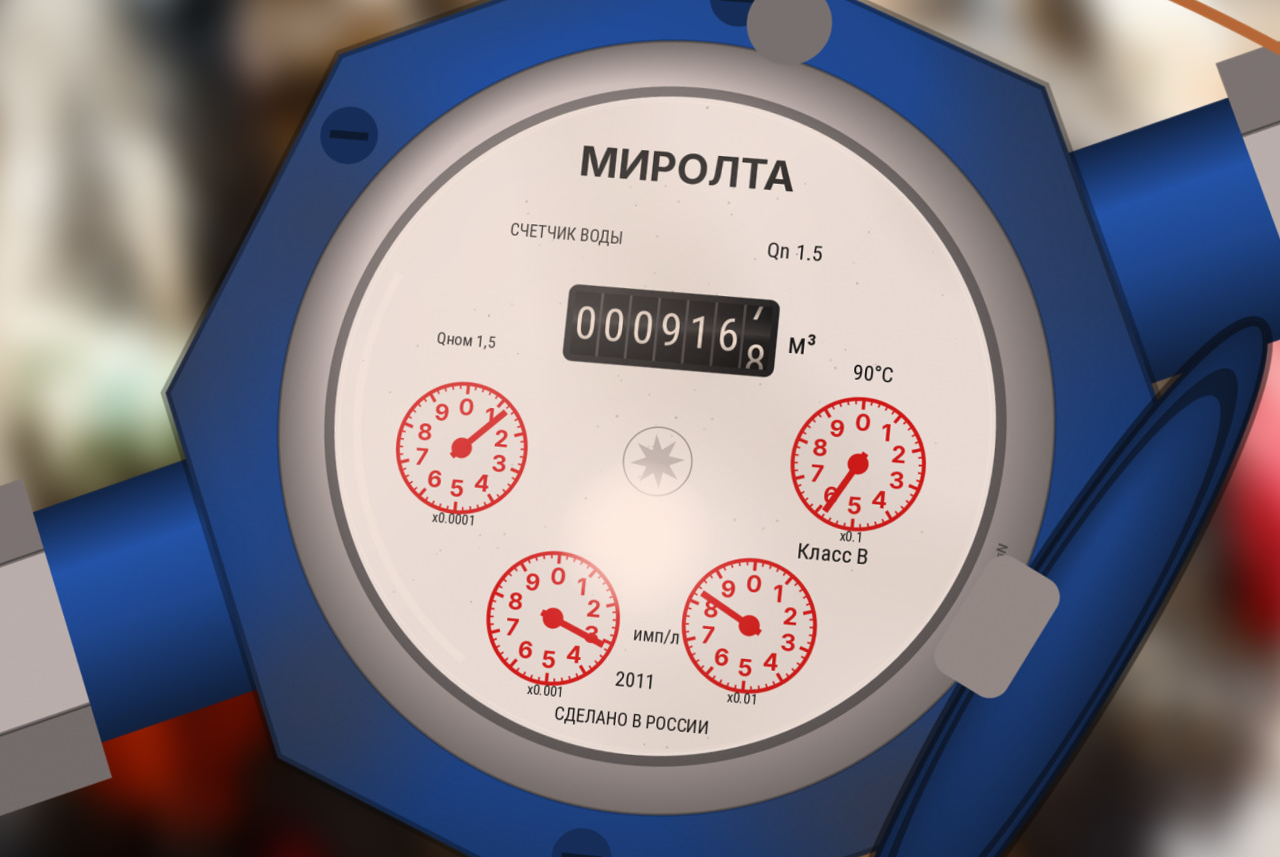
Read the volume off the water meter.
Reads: 9167.5831 m³
